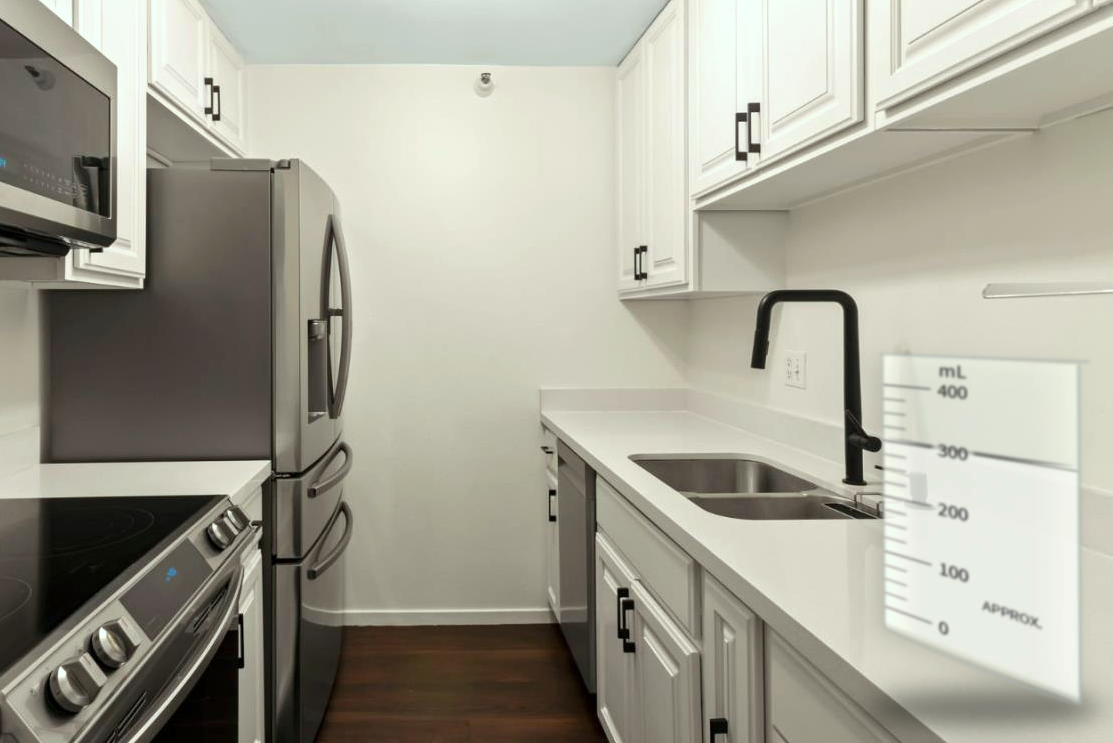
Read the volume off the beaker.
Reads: 300 mL
